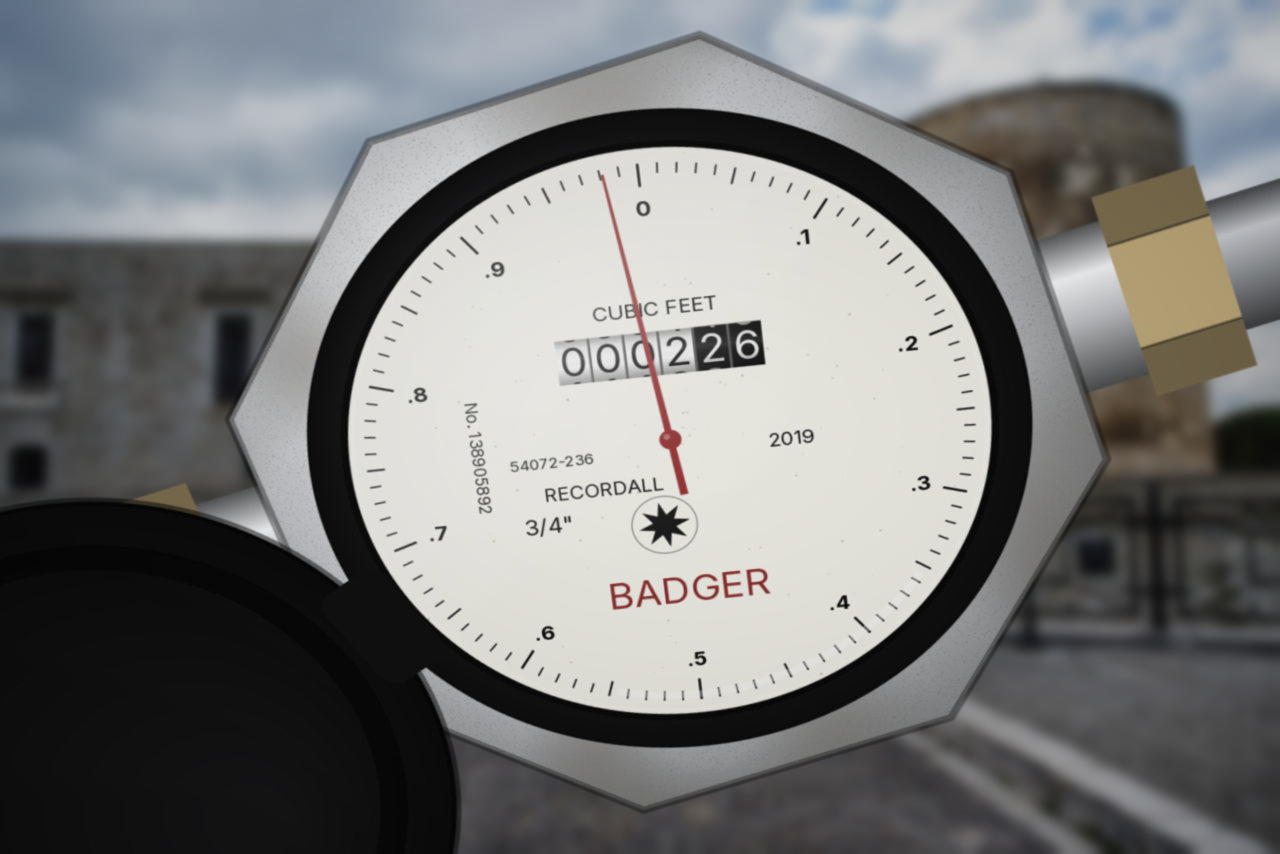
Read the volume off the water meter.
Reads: 225.98 ft³
